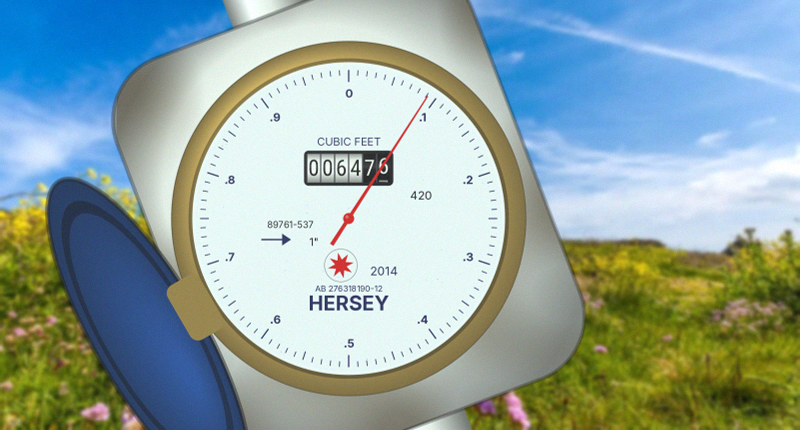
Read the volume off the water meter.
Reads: 6476.09 ft³
